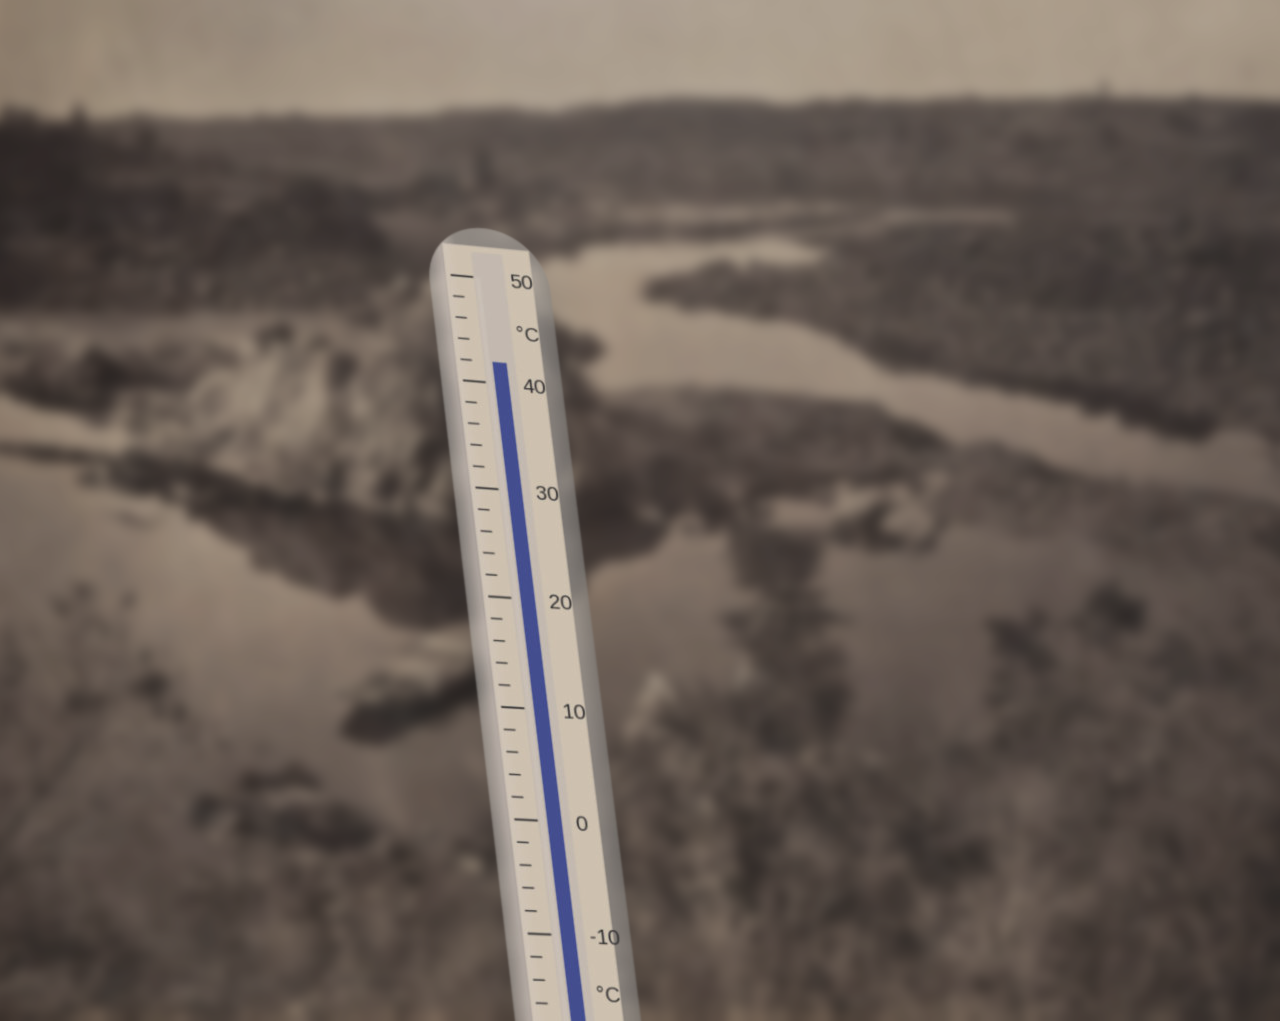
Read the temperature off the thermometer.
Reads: 42 °C
